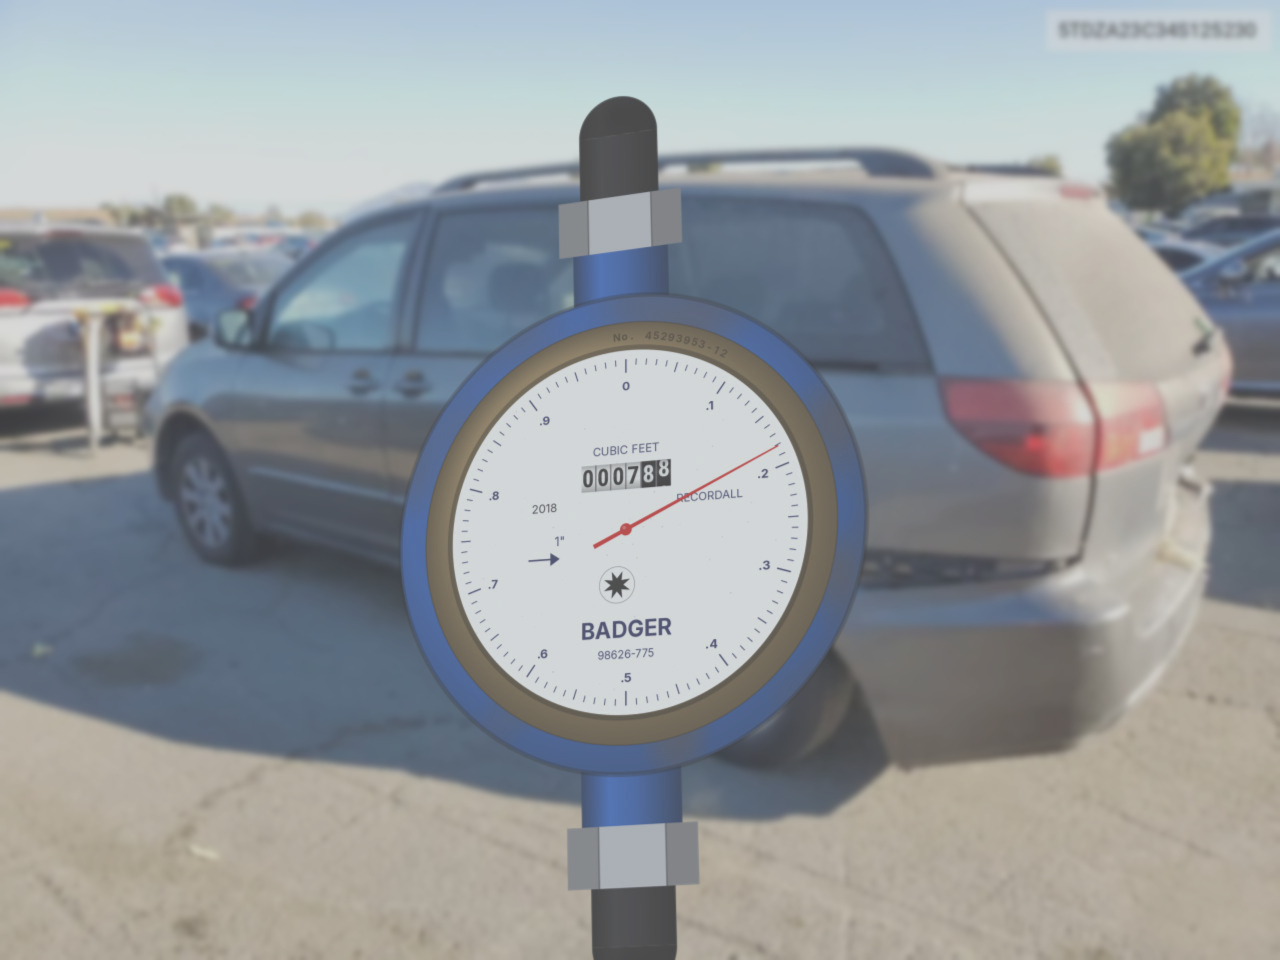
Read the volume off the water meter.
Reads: 788.18 ft³
